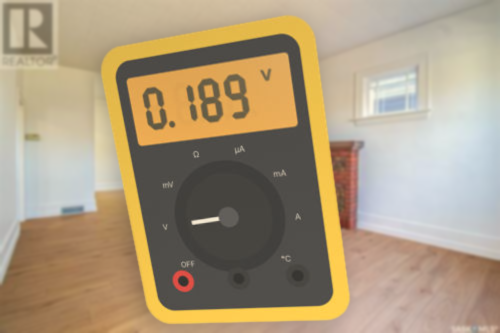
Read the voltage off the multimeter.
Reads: 0.189 V
